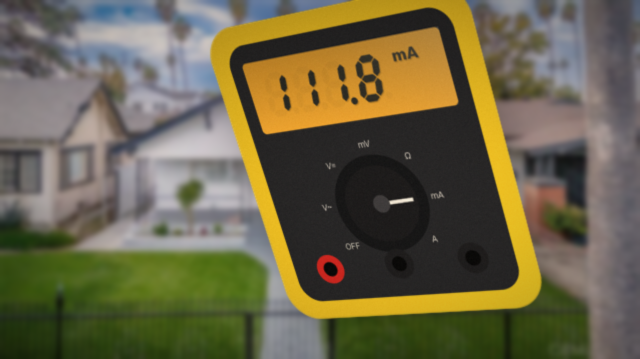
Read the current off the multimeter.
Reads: 111.8 mA
